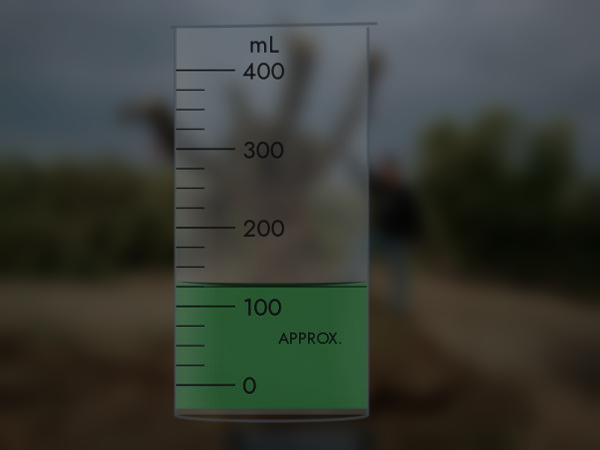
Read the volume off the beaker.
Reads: 125 mL
